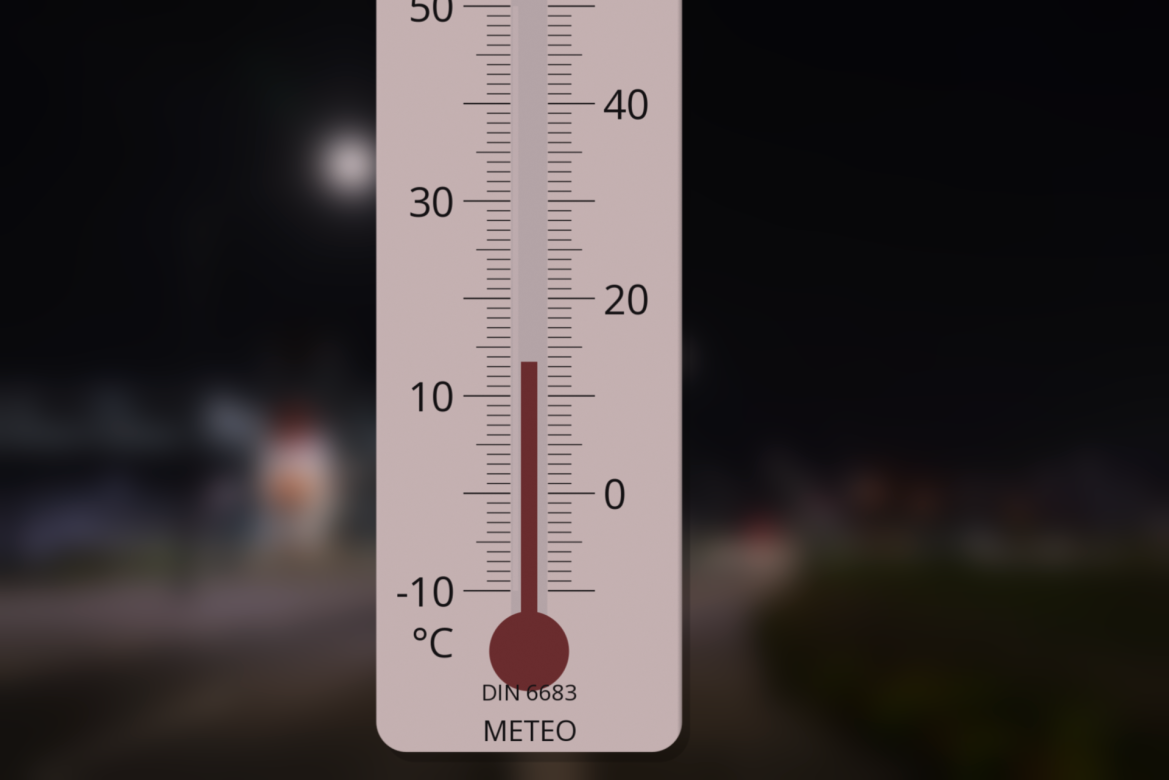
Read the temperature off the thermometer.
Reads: 13.5 °C
